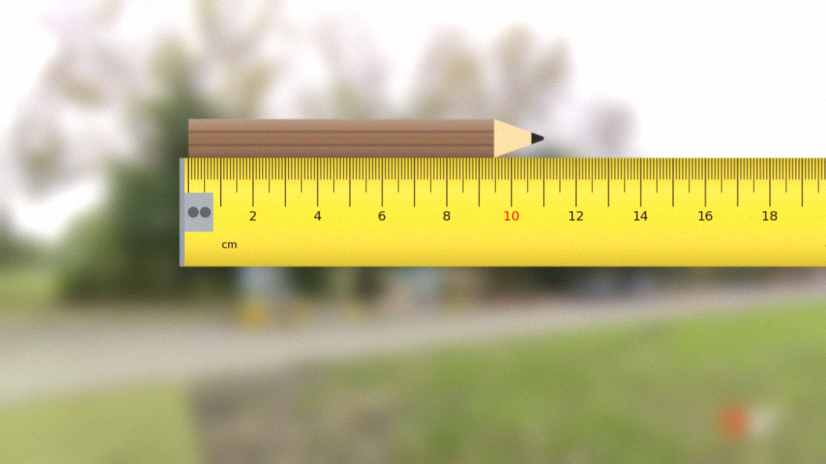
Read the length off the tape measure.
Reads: 11 cm
